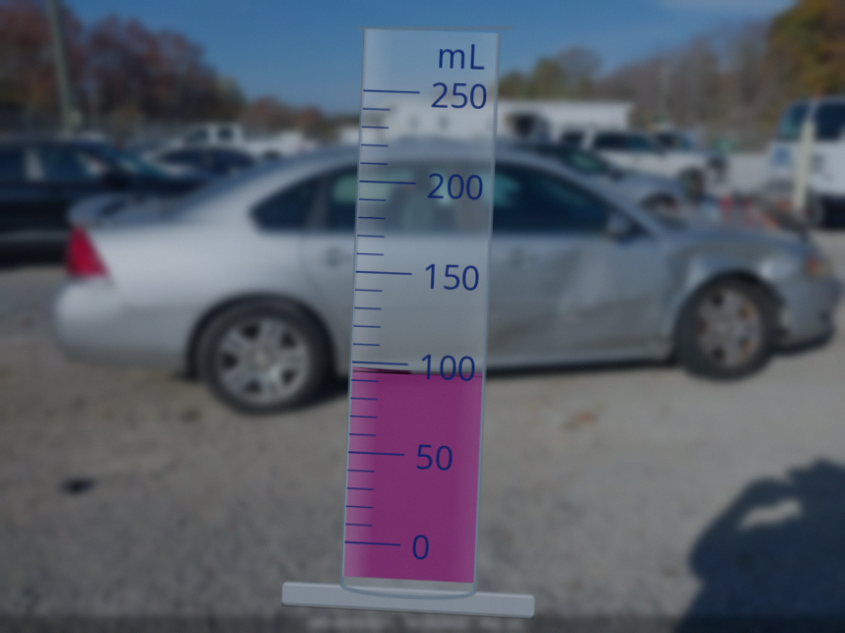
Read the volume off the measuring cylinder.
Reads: 95 mL
